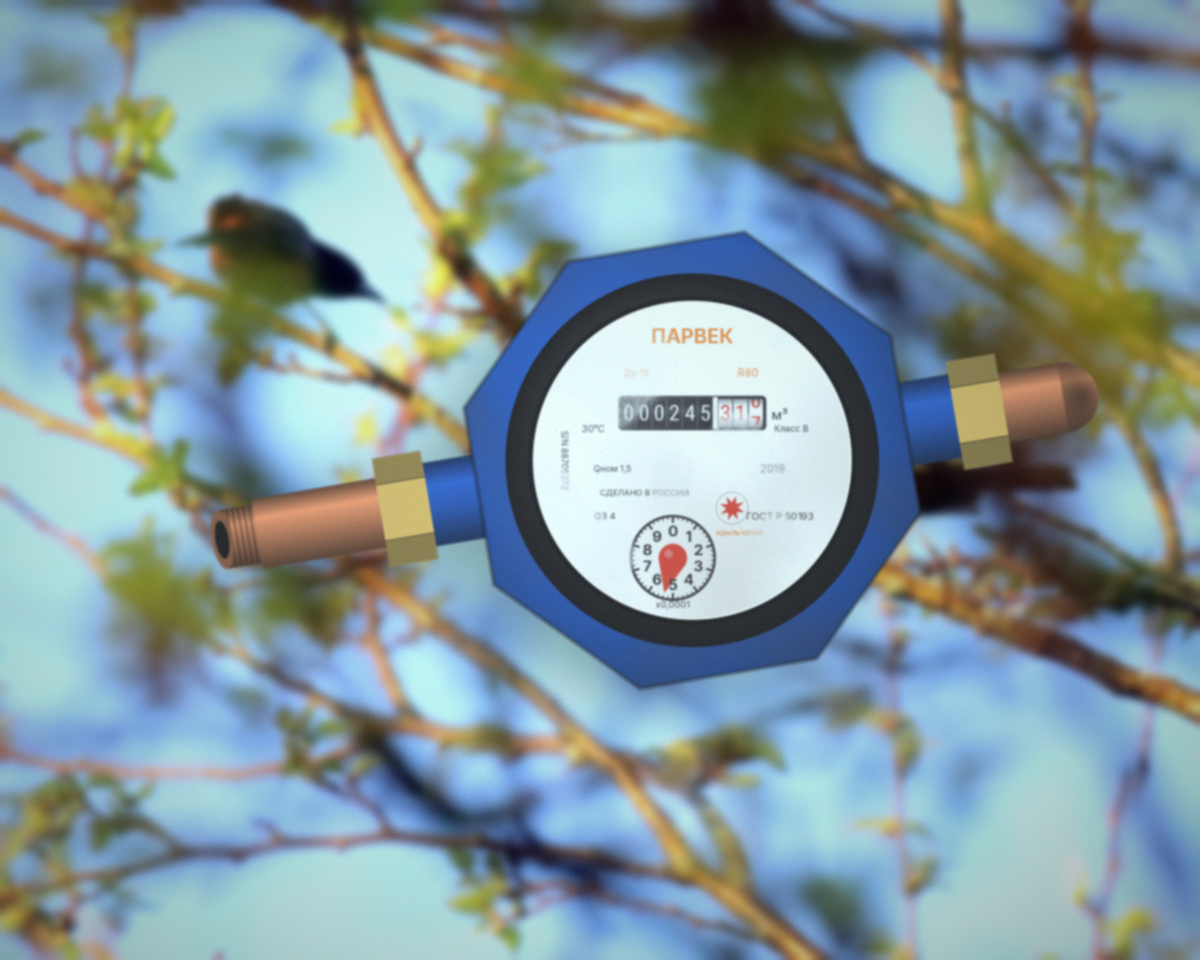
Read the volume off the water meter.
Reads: 245.3165 m³
